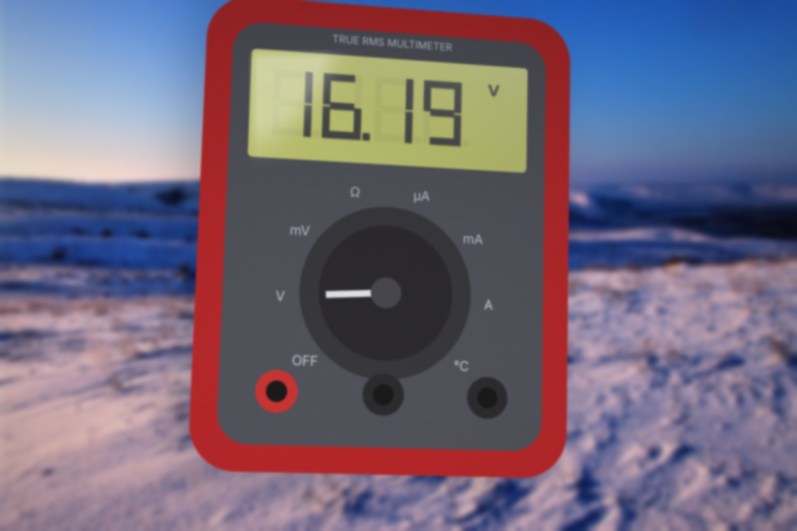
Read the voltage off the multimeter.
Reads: 16.19 V
